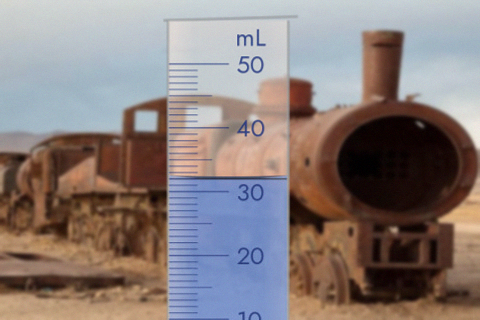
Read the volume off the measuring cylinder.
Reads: 32 mL
